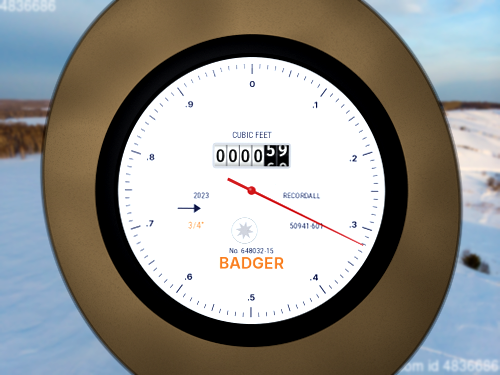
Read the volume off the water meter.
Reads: 59.32 ft³
